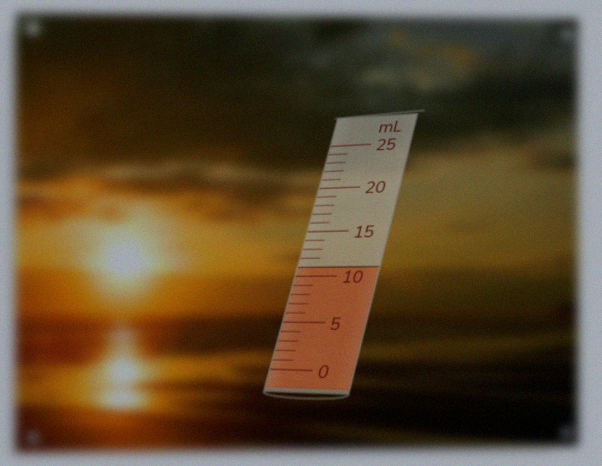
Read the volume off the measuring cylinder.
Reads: 11 mL
